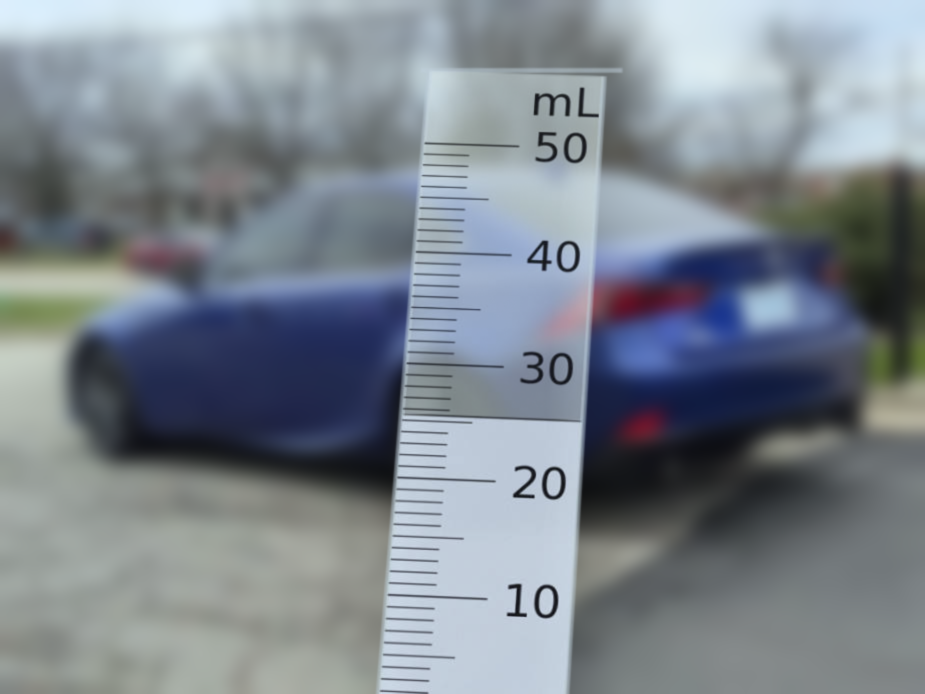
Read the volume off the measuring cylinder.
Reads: 25.5 mL
